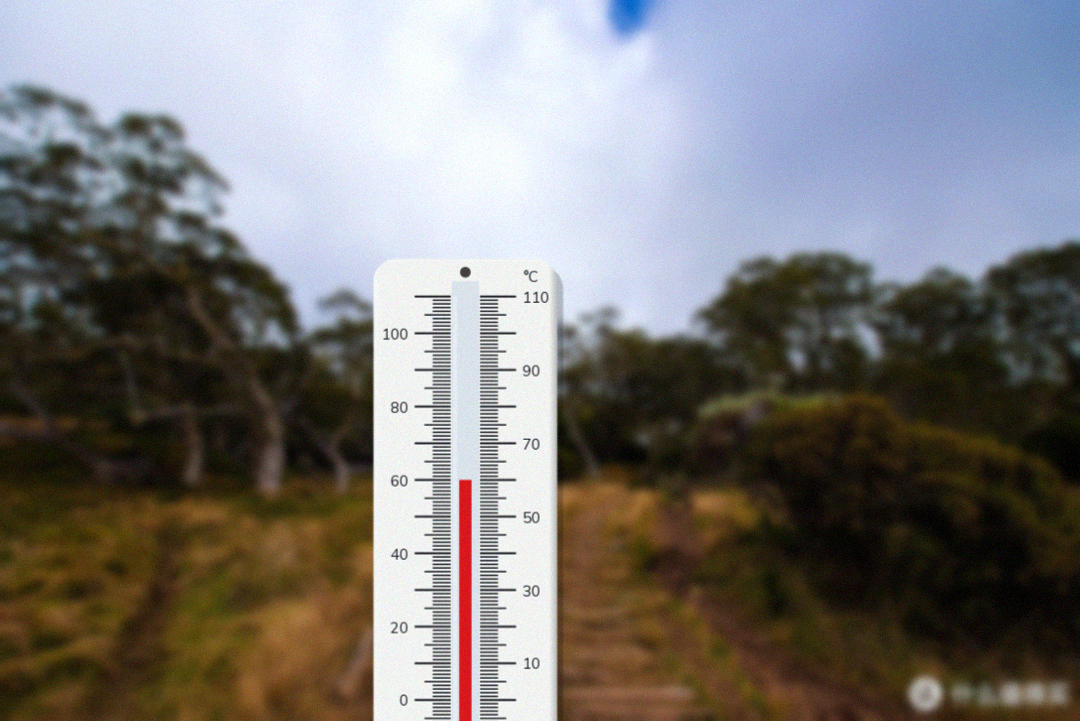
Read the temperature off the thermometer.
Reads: 60 °C
